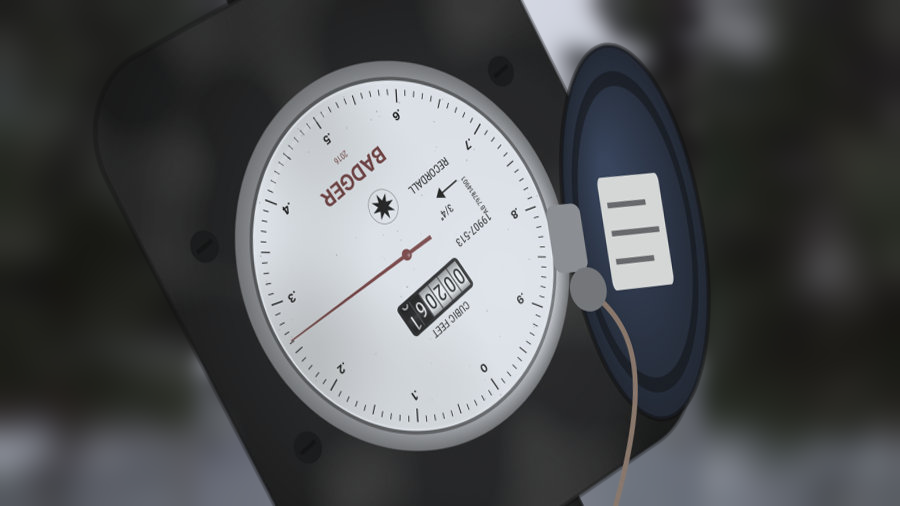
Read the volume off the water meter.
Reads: 2061.26 ft³
